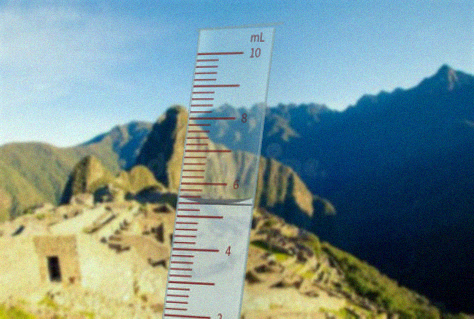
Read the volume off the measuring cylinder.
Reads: 5.4 mL
